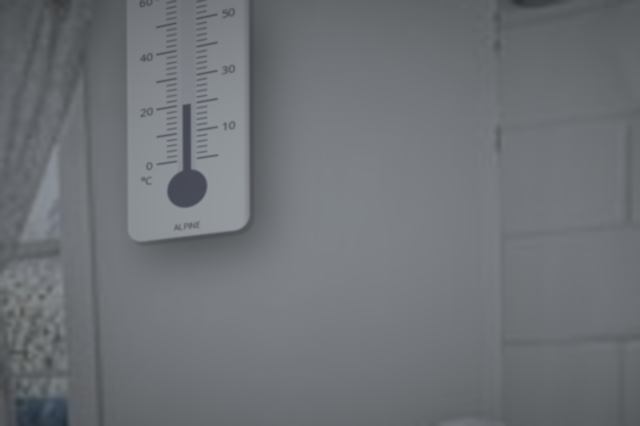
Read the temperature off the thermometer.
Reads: 20 °C
